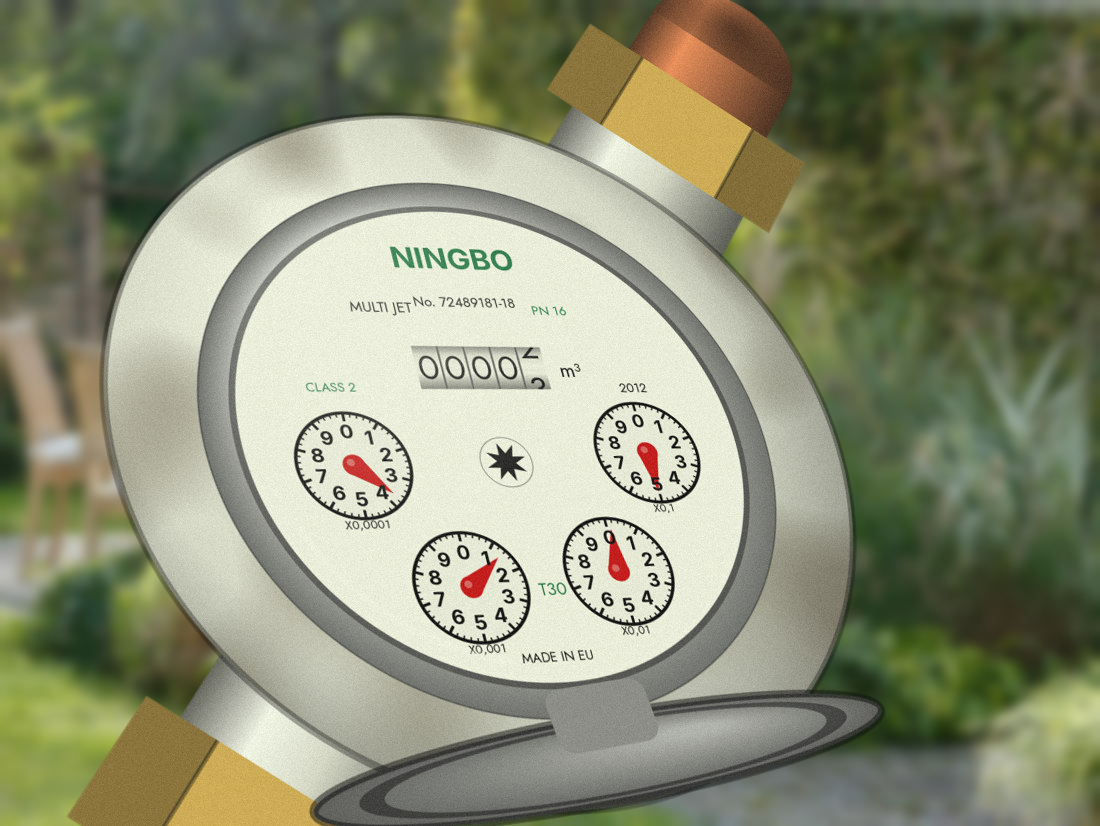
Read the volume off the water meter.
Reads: 2.5013 m³
